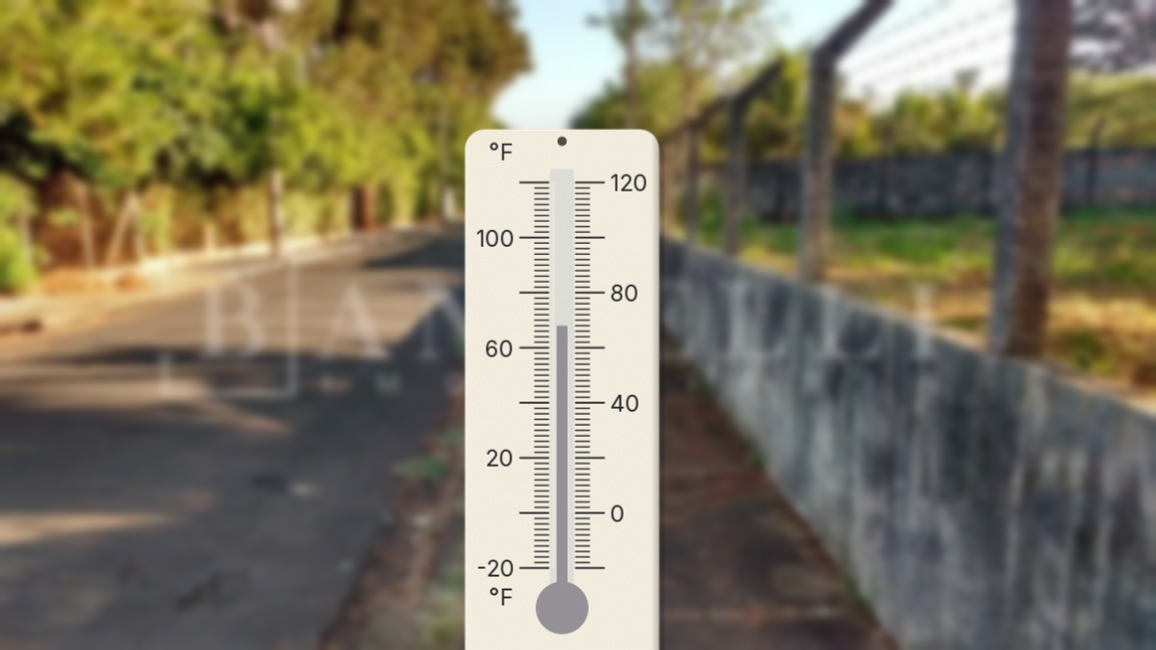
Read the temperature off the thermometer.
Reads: 68 °F
